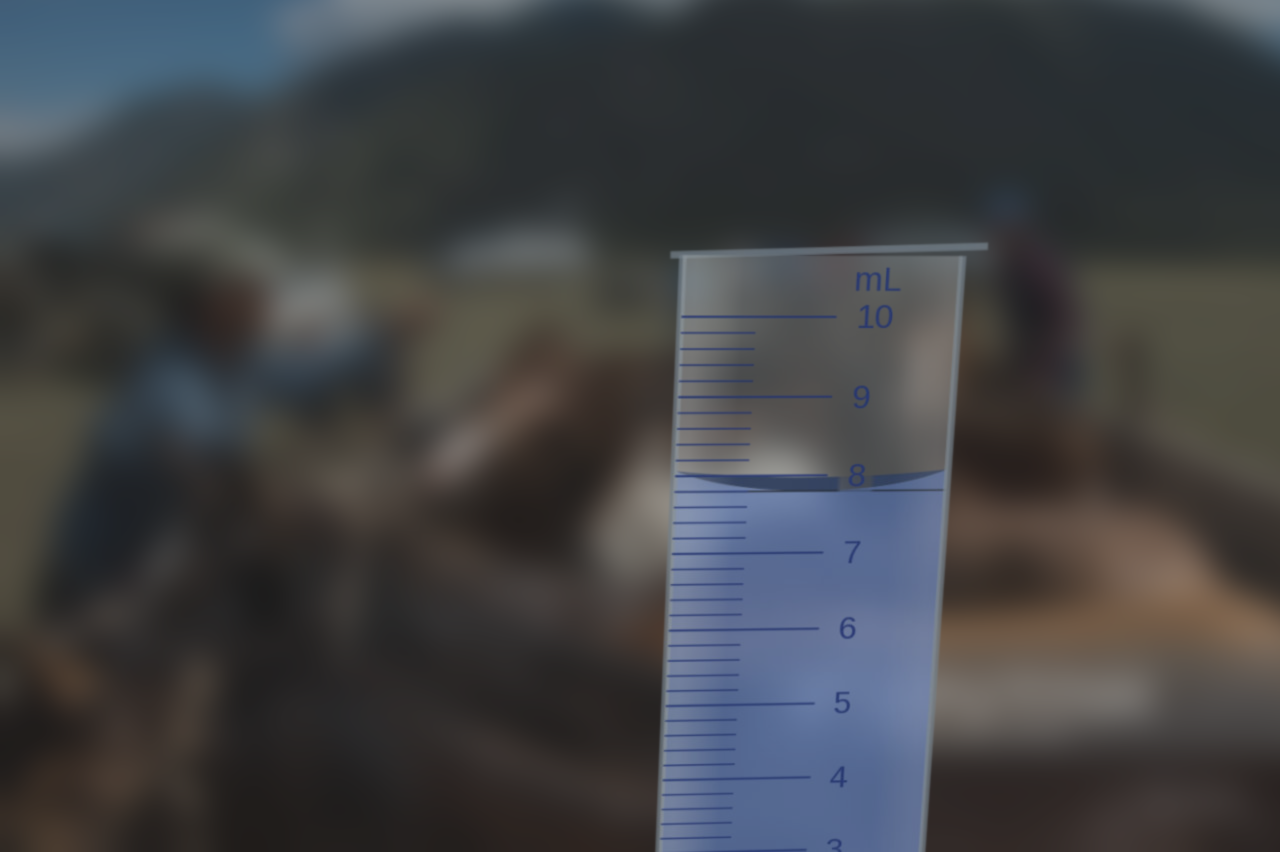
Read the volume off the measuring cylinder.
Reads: 7.8 mL
